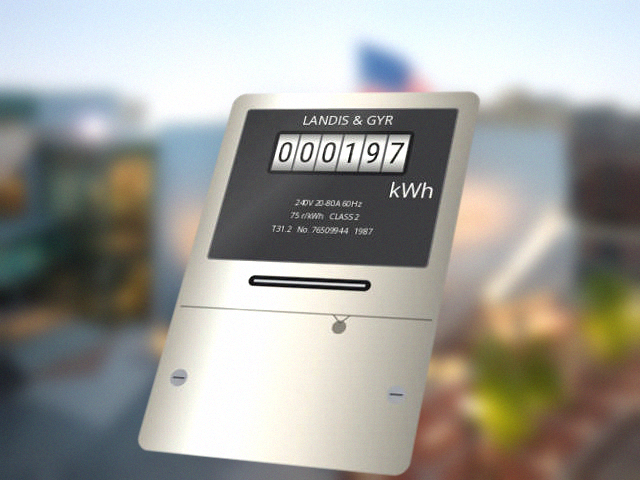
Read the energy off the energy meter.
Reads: 197 kWh
